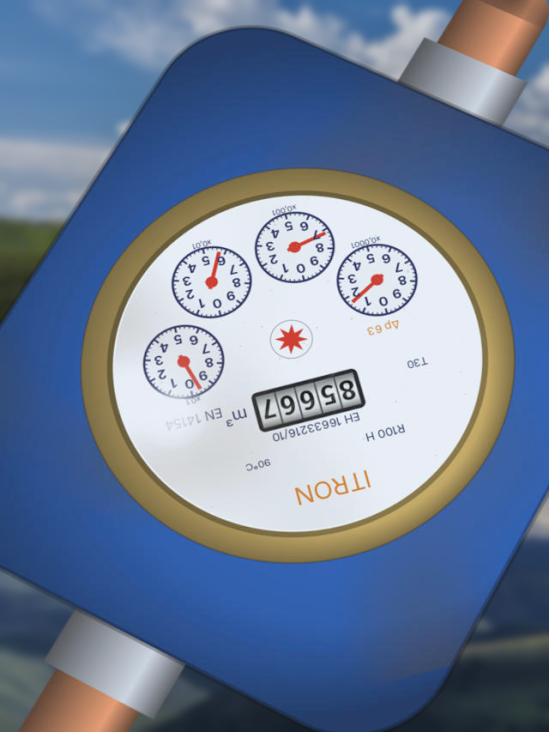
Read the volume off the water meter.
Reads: 85666.9571 m³
